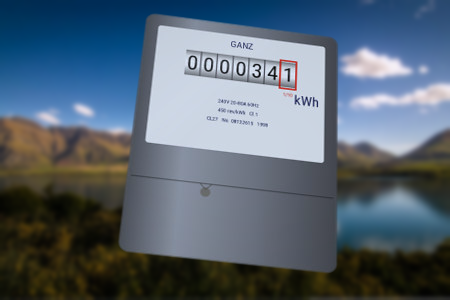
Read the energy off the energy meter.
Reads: 34.1 kWh
